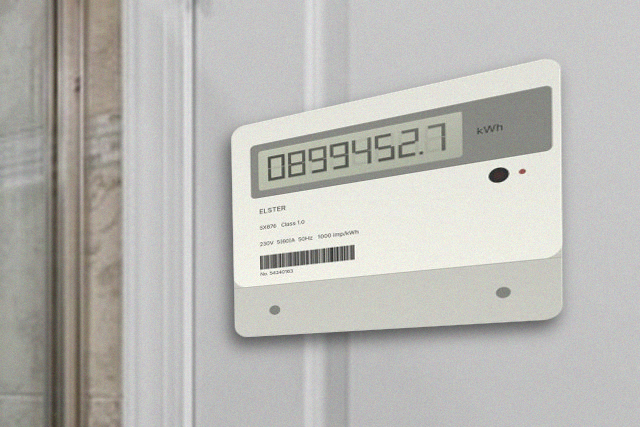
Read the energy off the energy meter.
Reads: 899452.7 kWh
